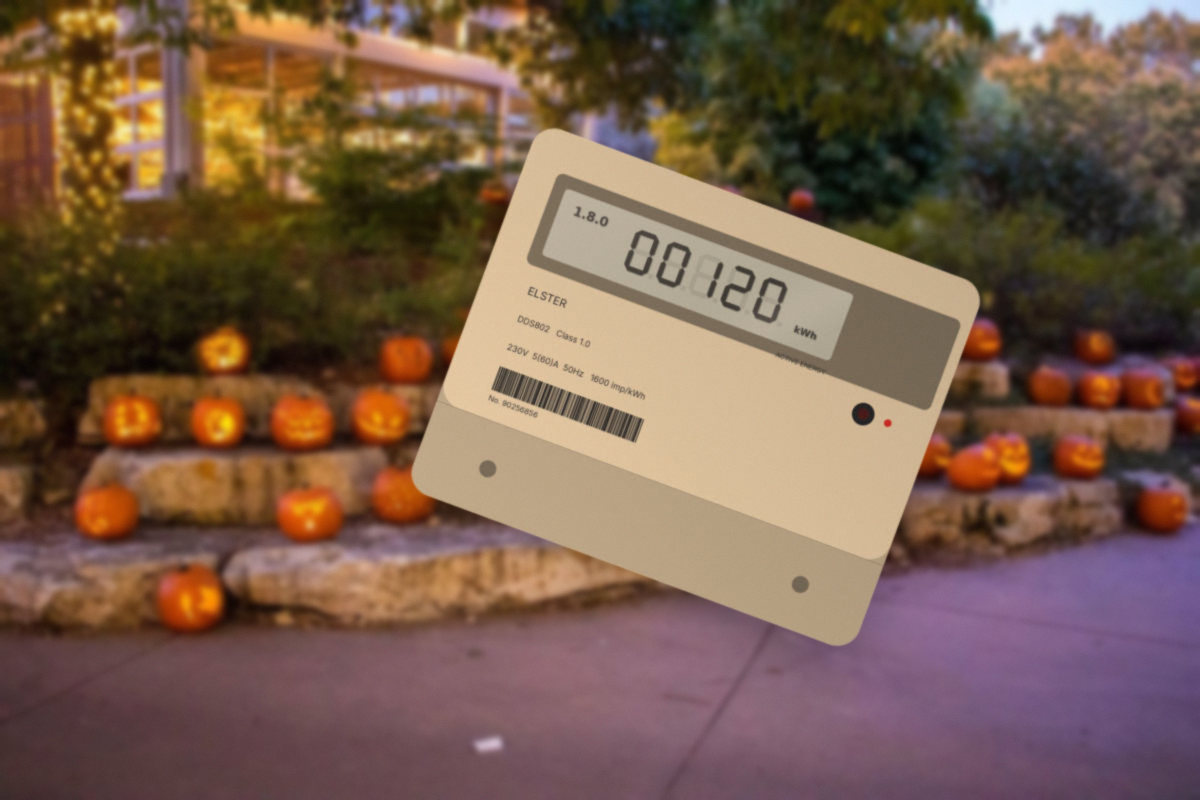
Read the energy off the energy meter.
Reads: 120 kWh
